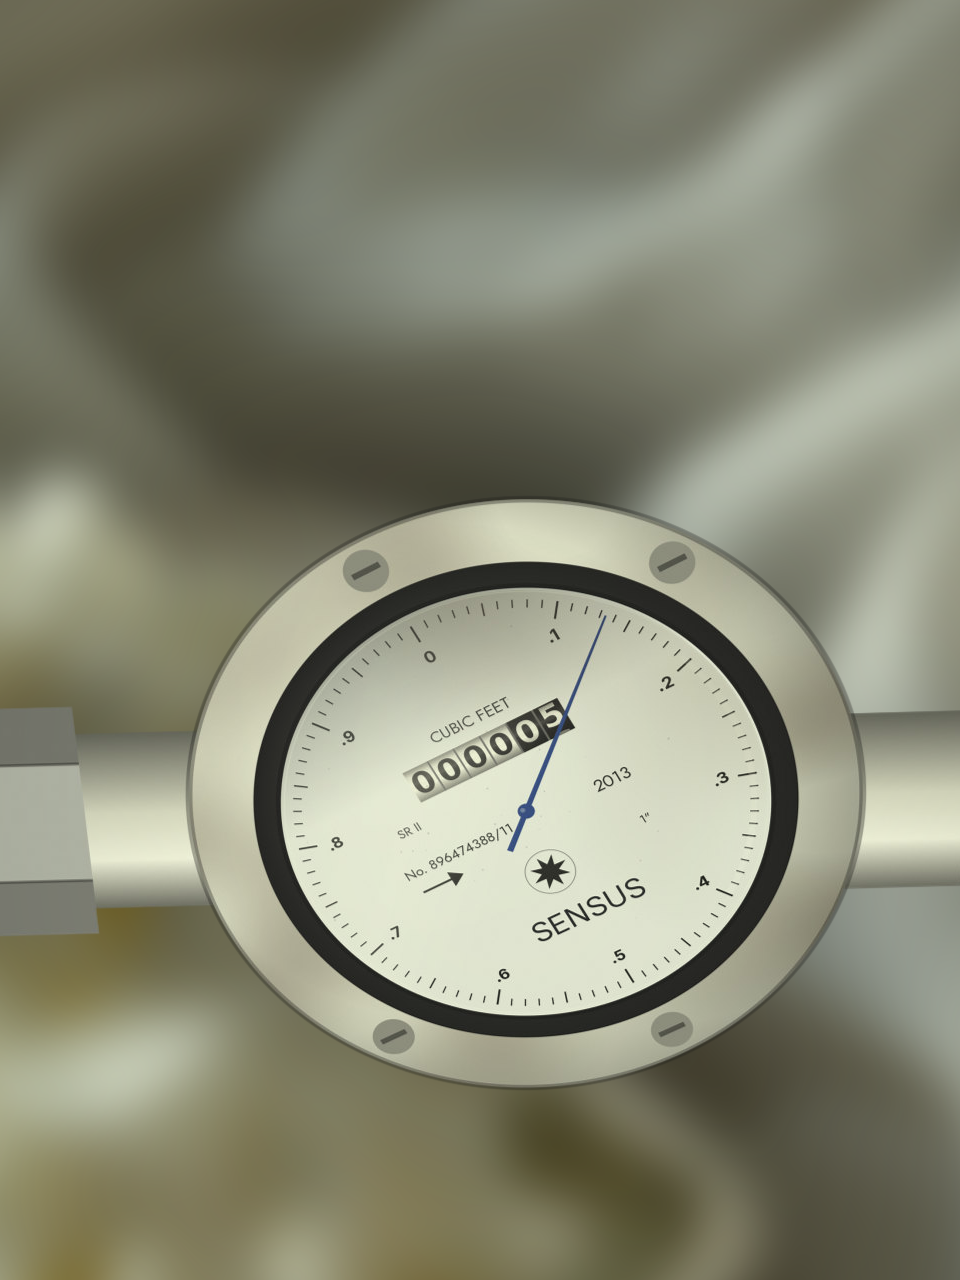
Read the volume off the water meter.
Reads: 5.13 ft³
